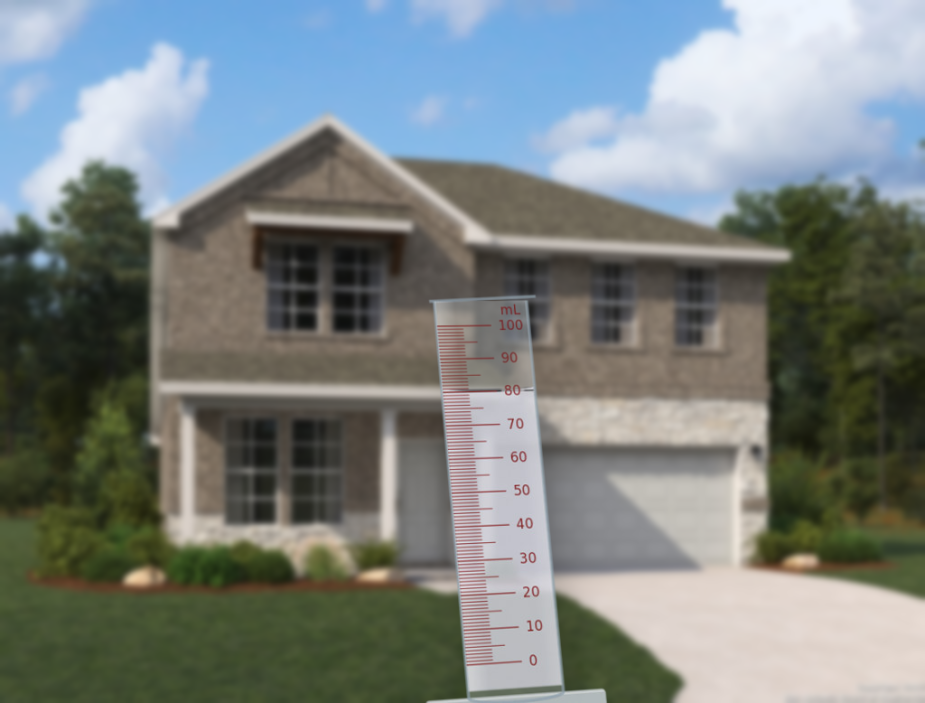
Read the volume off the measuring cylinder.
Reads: 80 mL
